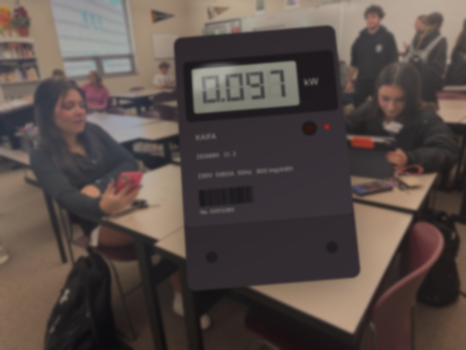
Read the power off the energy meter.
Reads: 0.097 kW
